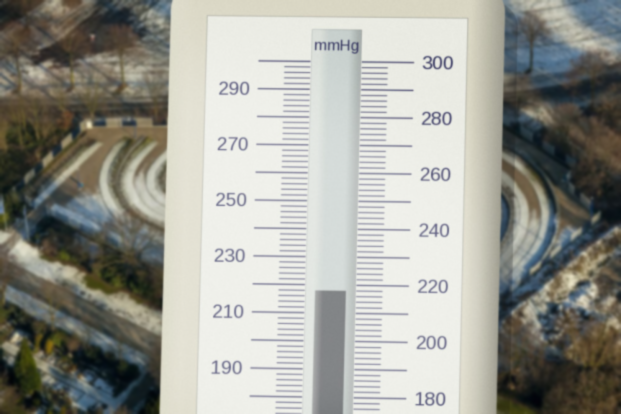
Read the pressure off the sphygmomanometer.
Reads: 218 mmHg
